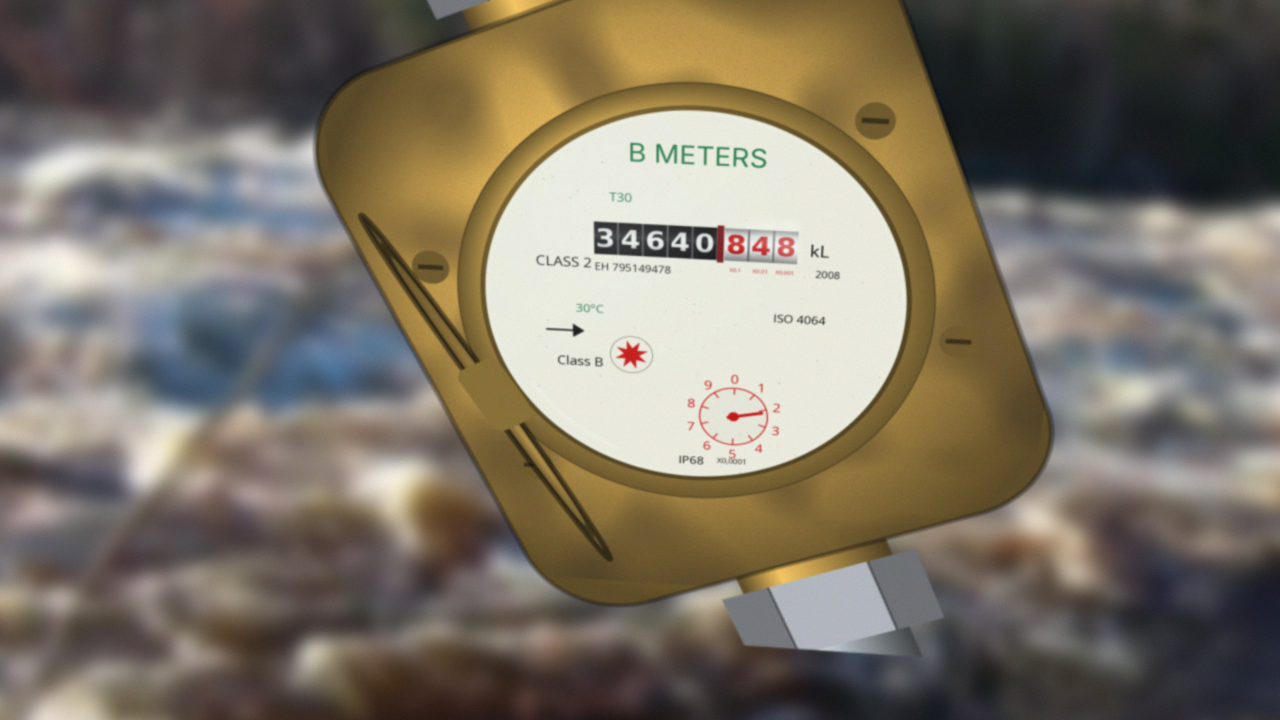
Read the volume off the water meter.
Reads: 34640.8482 kL
